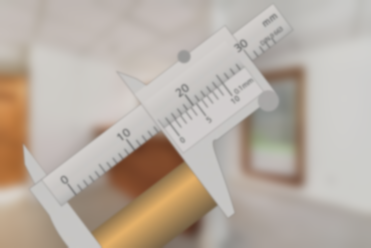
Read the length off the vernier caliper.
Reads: 16.0 mm
